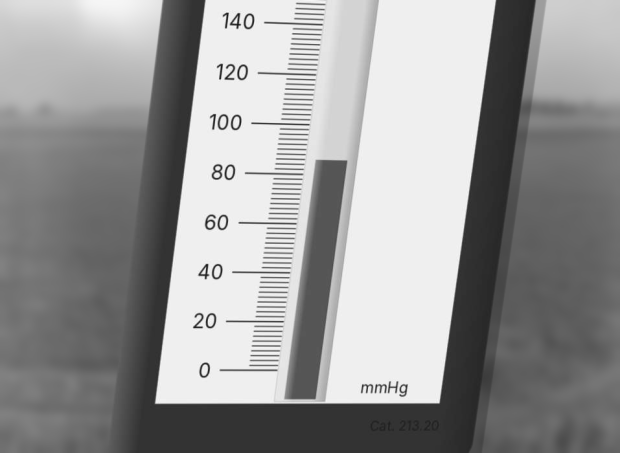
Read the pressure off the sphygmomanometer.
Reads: 86 mmHg
